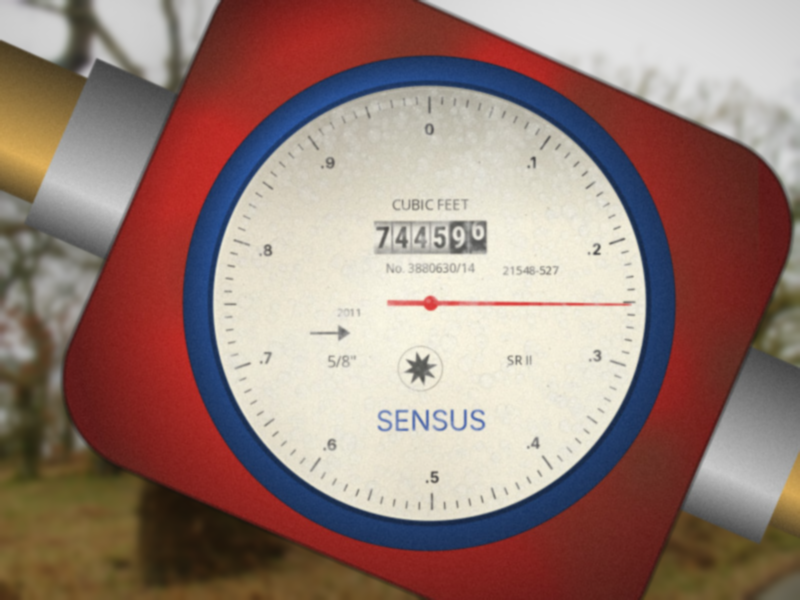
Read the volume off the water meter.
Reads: 744596.25 ft³
